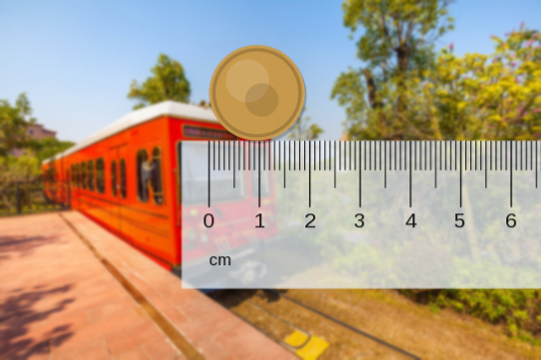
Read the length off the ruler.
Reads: 1.9 cm
